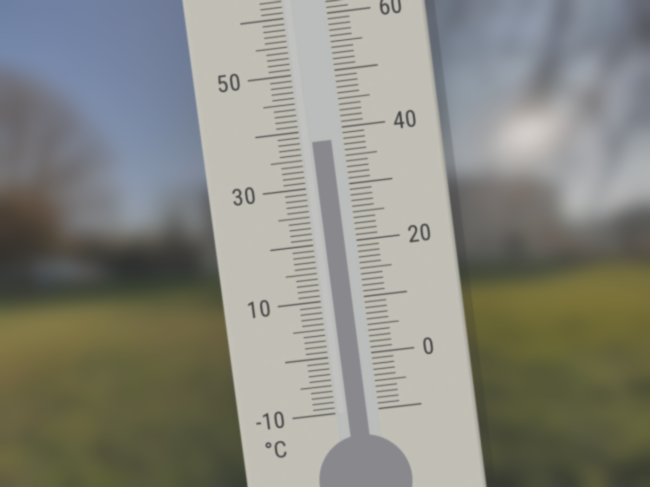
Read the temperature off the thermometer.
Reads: 38 °C
